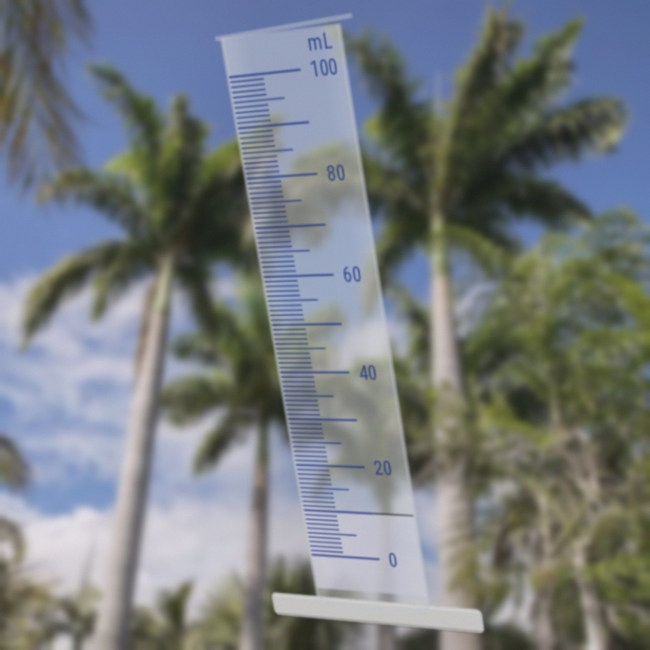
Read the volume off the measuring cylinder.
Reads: 10 mL
